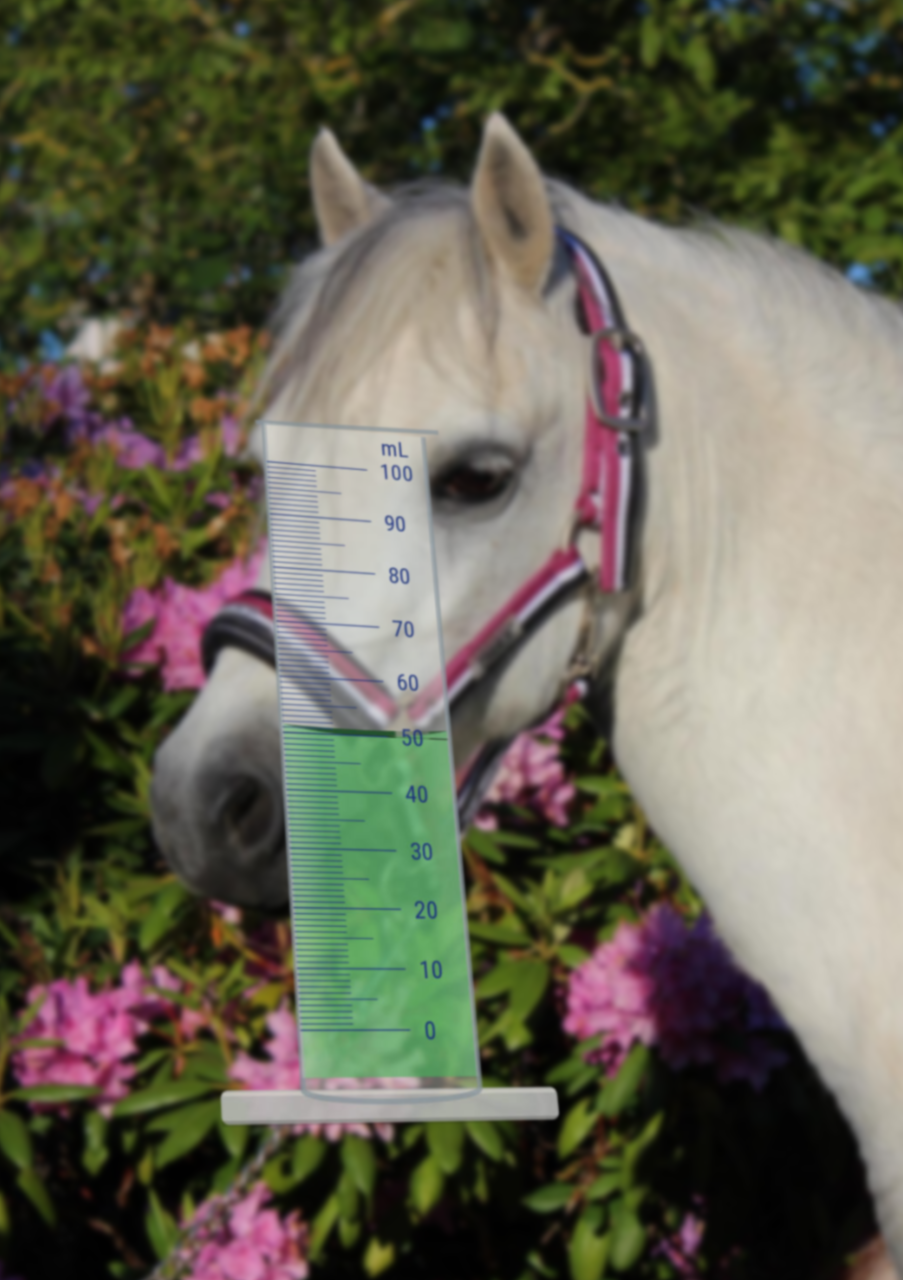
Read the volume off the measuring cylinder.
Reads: 50 mL
